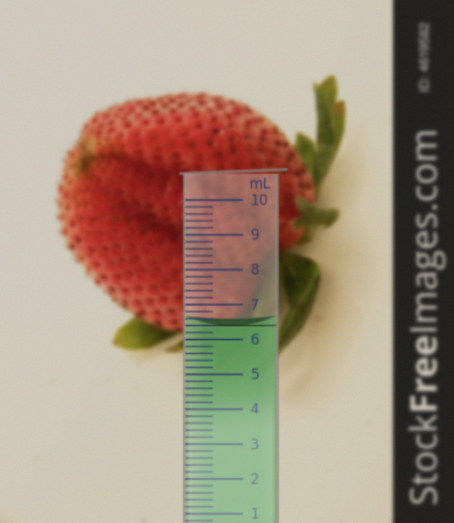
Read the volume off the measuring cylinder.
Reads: 6.4 mL
